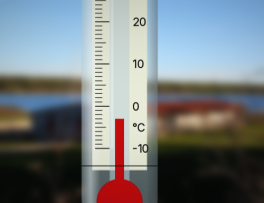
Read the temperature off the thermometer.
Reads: -3 °C
